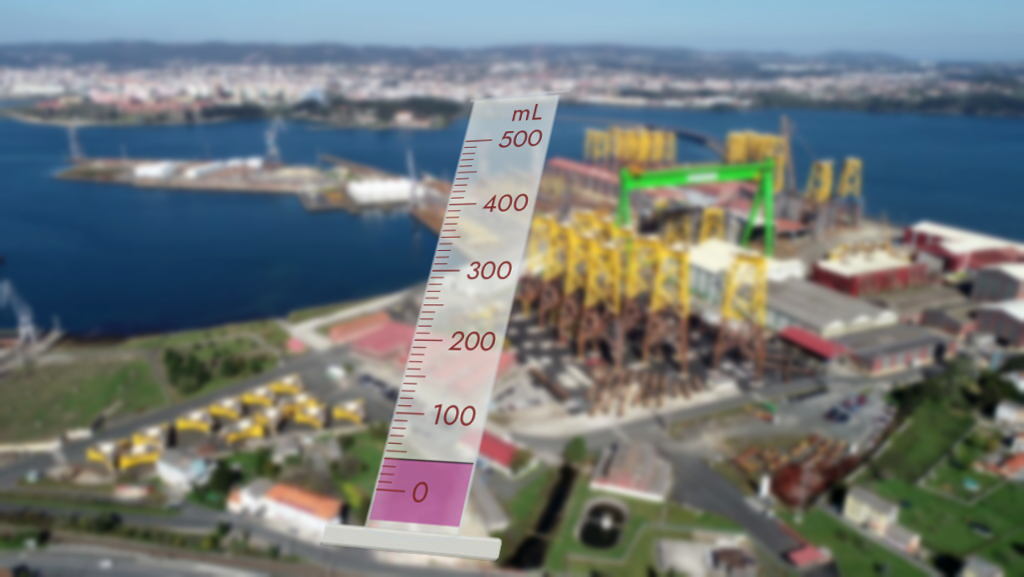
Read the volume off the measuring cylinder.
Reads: 40 mL
